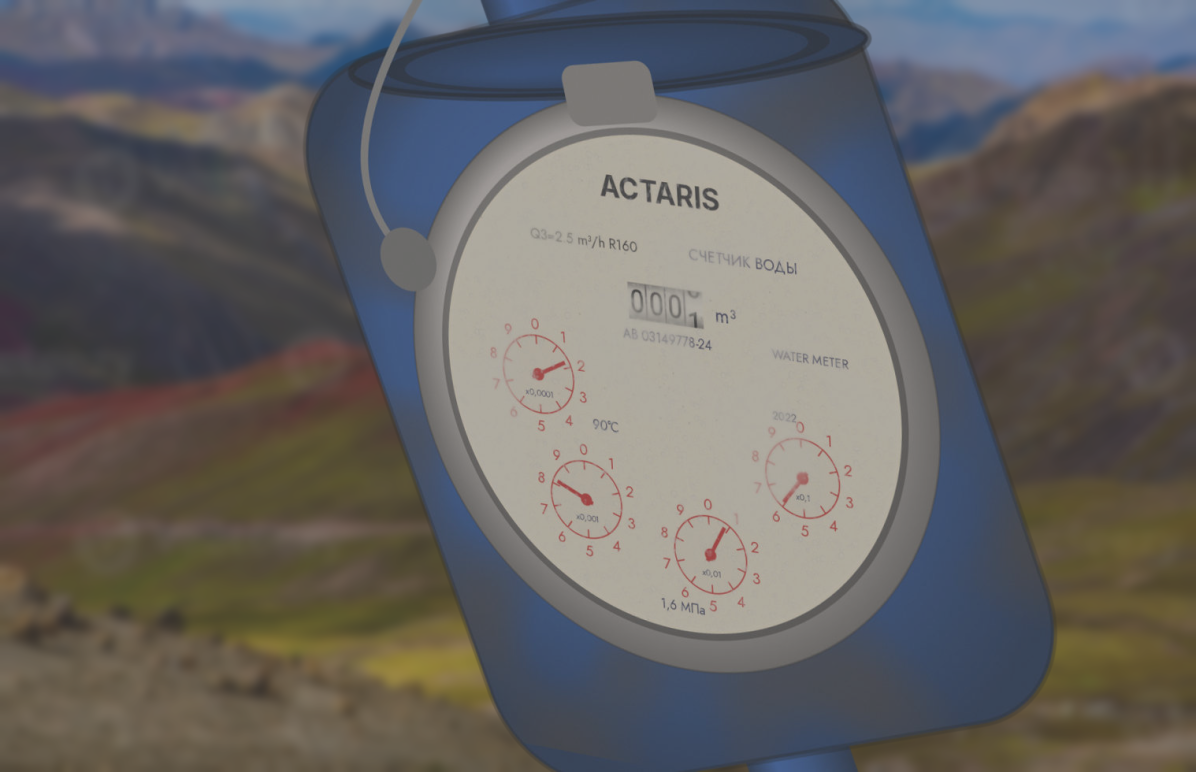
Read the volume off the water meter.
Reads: 0.6081 m³
